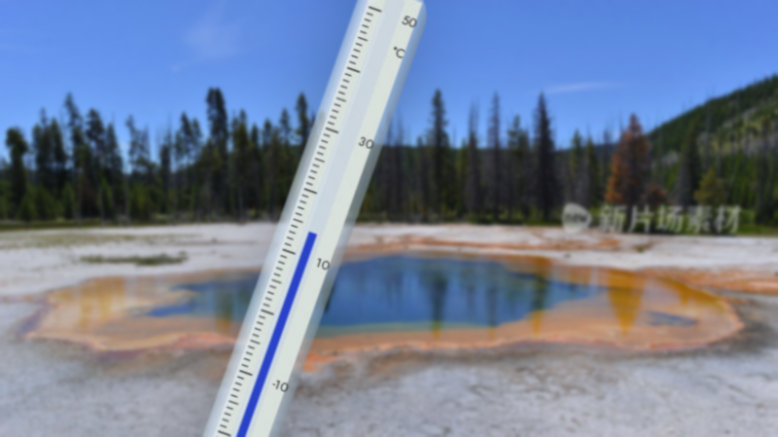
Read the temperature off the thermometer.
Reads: 14 °C
